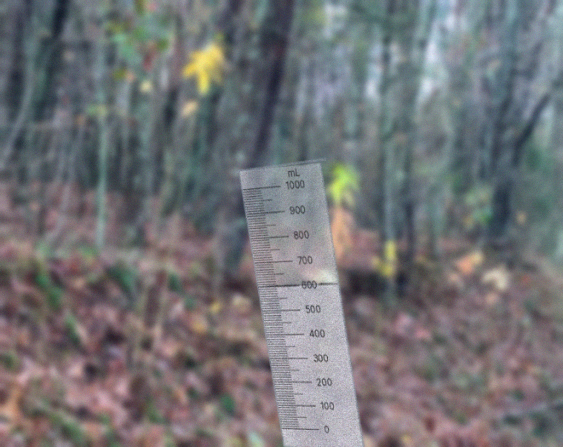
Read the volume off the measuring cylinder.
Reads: 600 mL
